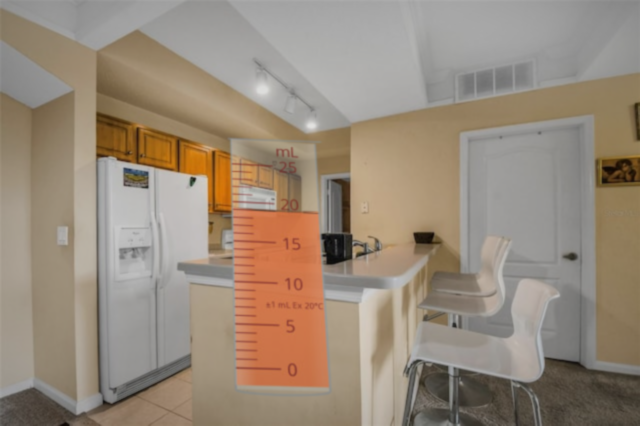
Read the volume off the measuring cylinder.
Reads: 19 mL
